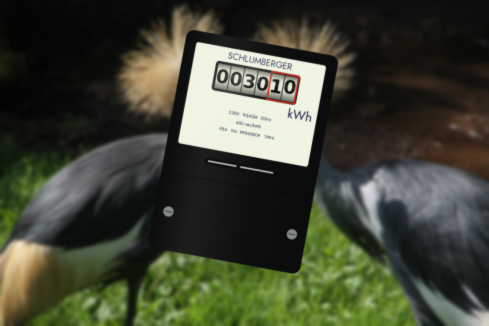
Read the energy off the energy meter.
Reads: 30.10 kWh
